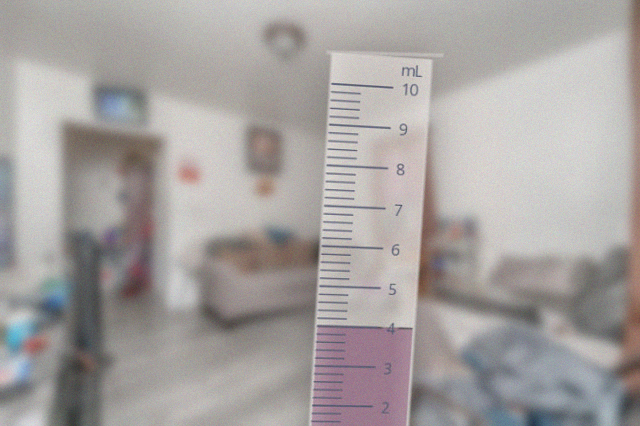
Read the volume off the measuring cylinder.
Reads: 4 mL
